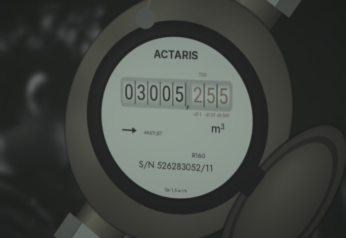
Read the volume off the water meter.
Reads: 3005.255 m³
